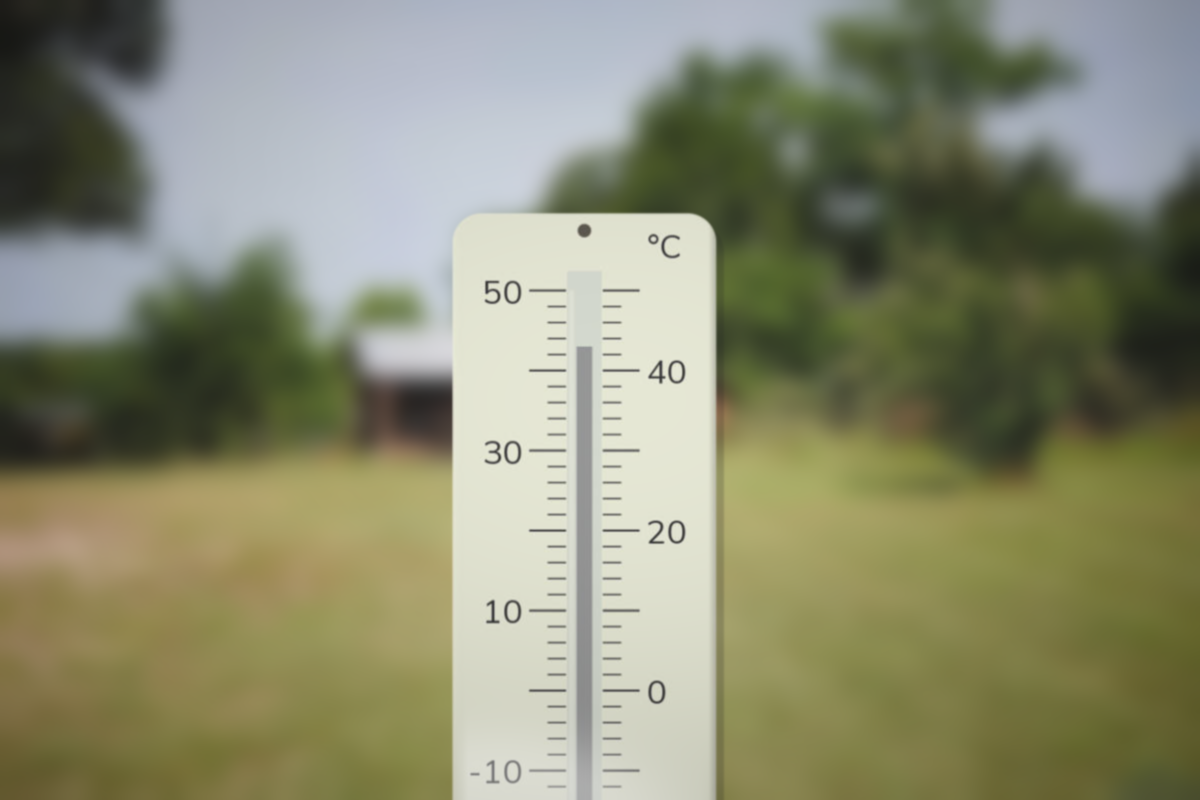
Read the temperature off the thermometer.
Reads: 43 °C
